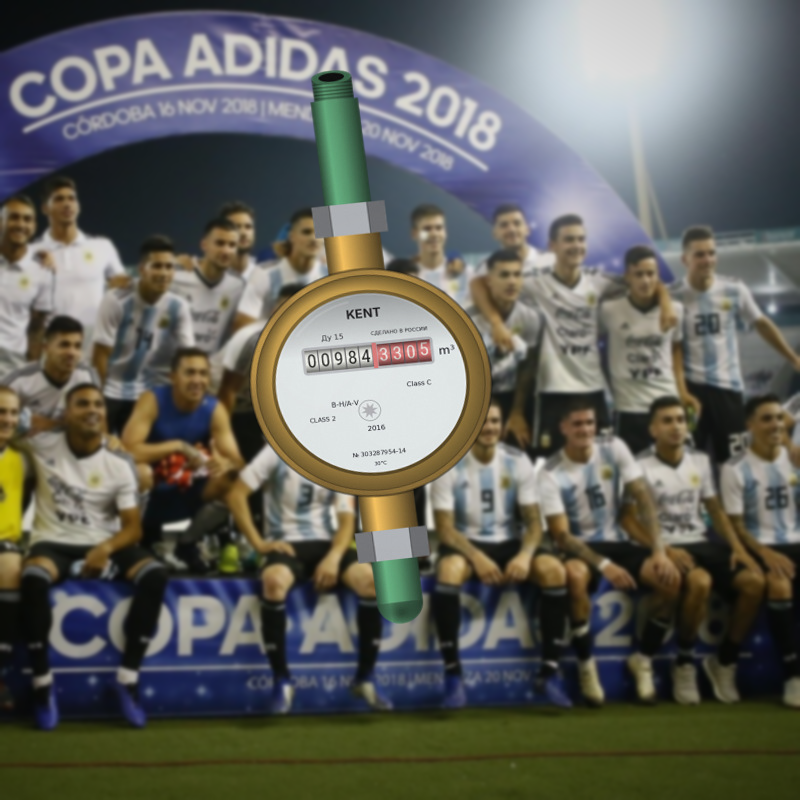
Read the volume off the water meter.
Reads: 984.3305 m³
